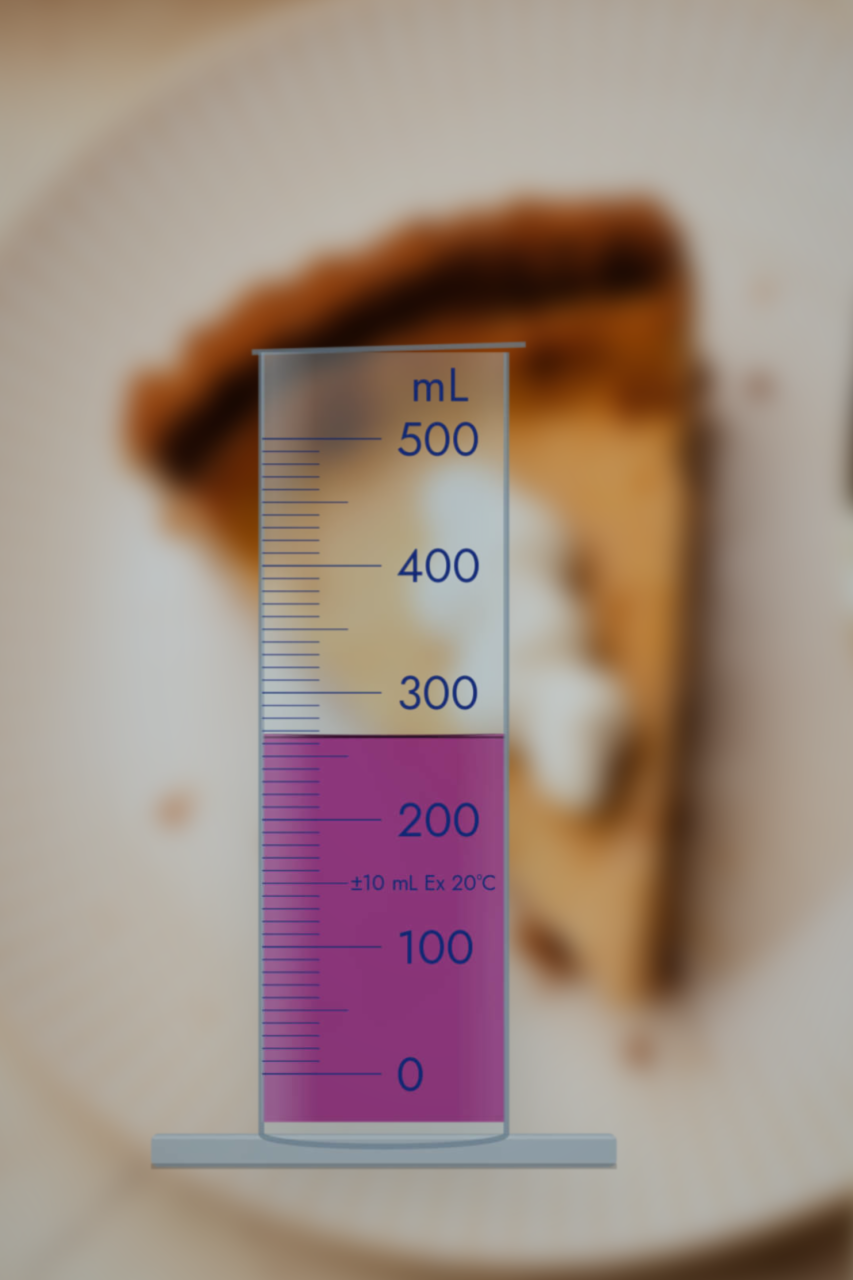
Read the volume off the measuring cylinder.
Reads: 265 mL
